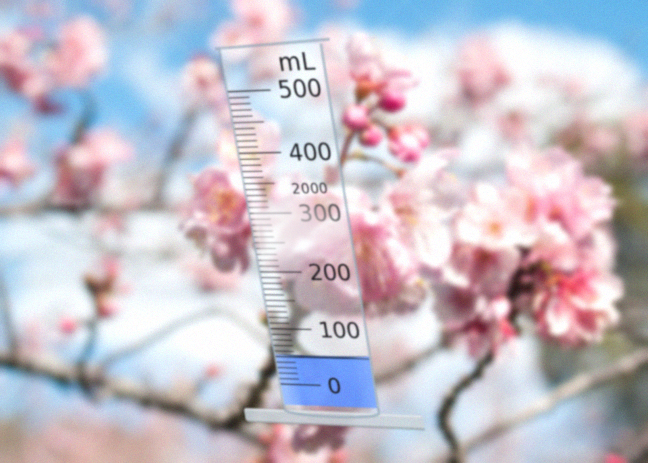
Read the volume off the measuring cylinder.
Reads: 50 mL
